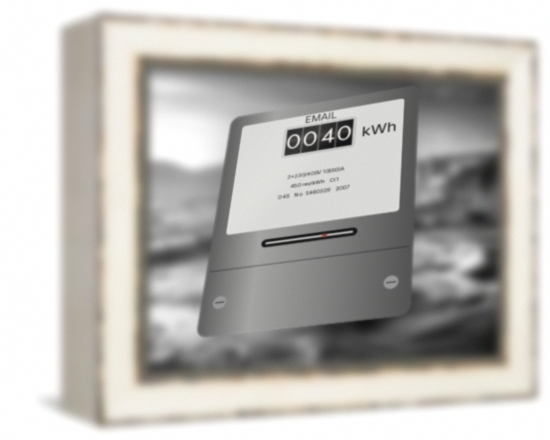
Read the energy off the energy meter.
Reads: 40 kWh
